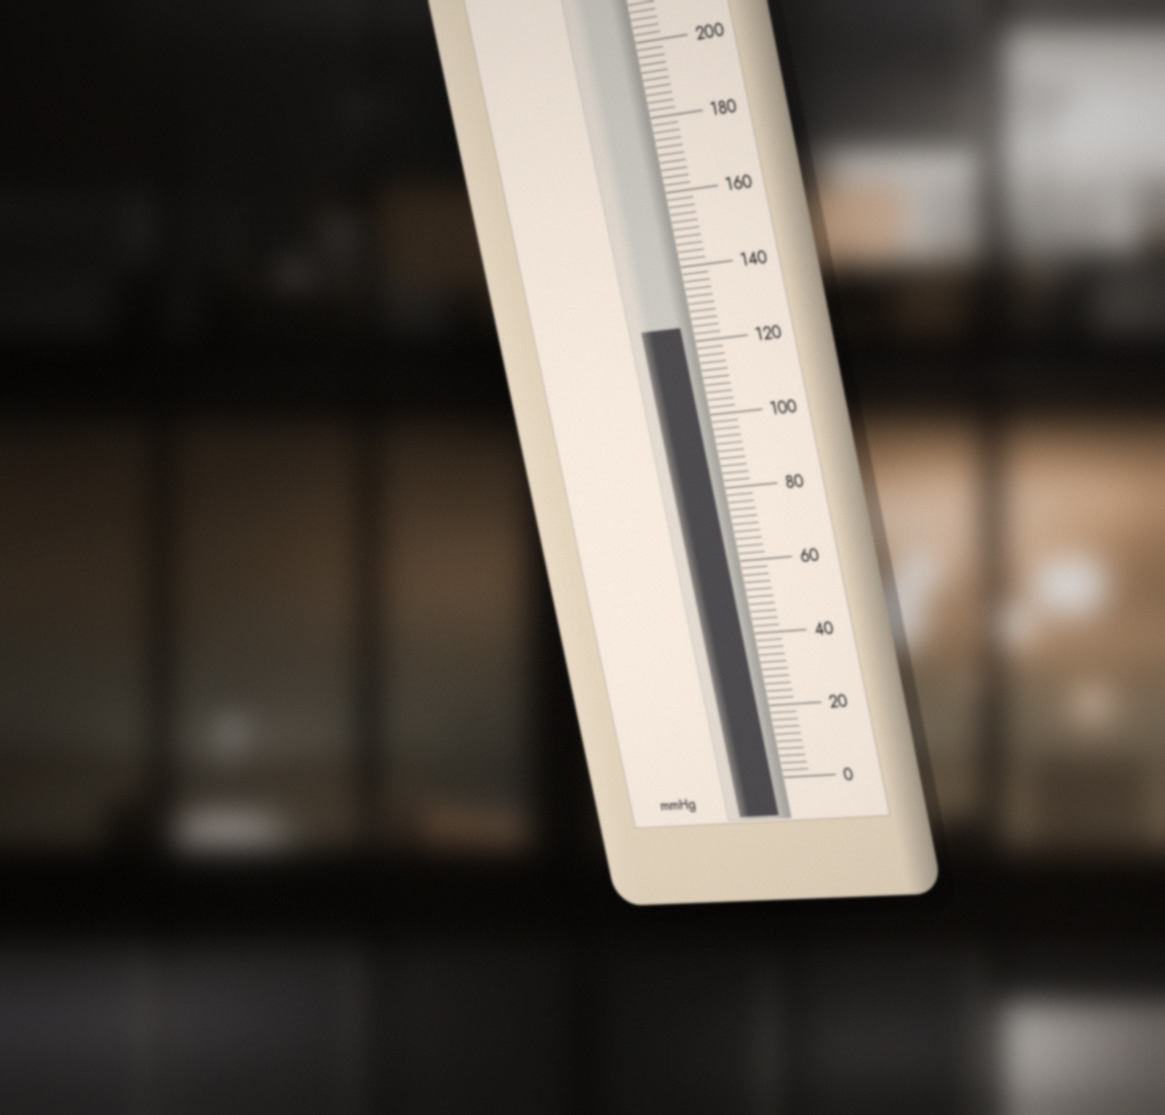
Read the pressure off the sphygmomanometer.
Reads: 124 mmHg
